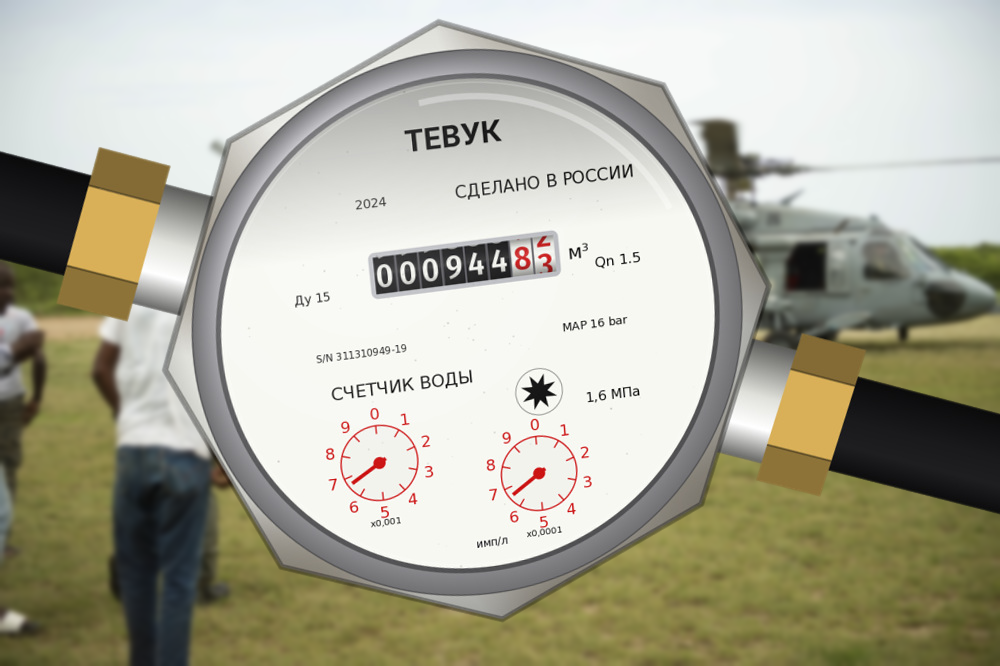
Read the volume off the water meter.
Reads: 944.8266 m³
